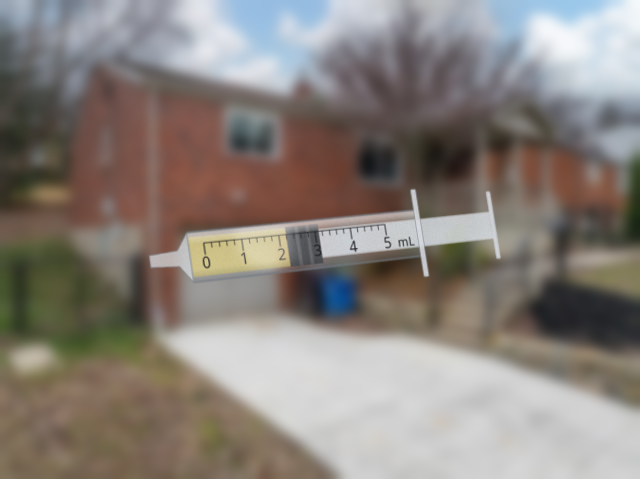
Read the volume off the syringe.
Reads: 2.2 mL
